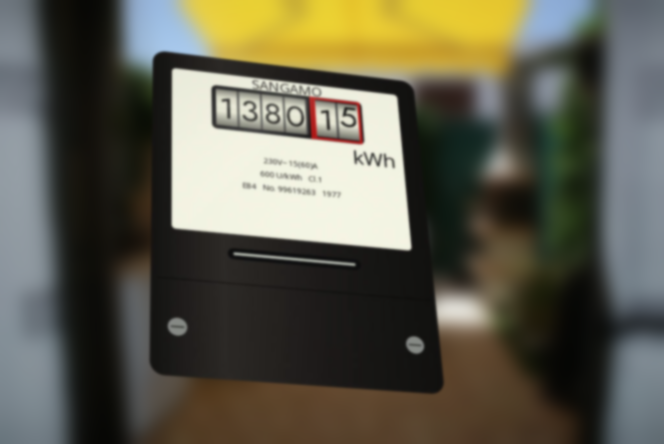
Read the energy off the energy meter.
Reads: 1380.15 kWh
